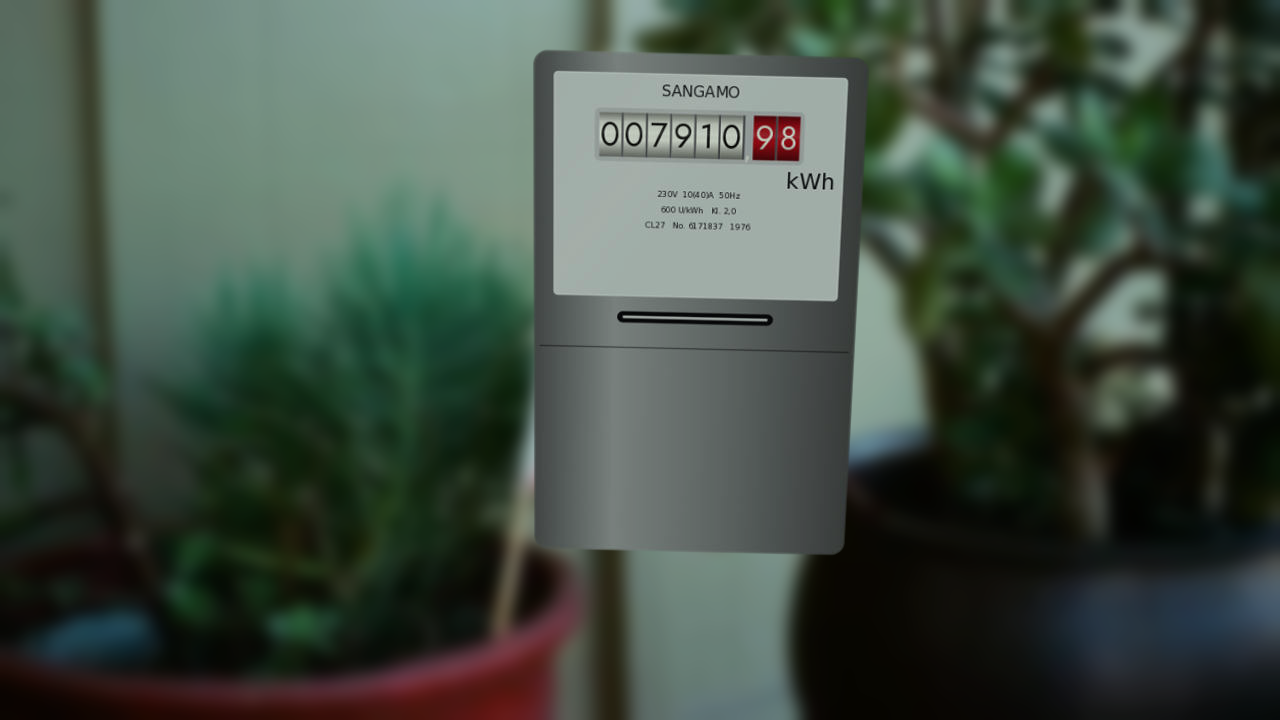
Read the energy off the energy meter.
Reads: 7910.98 kWh
